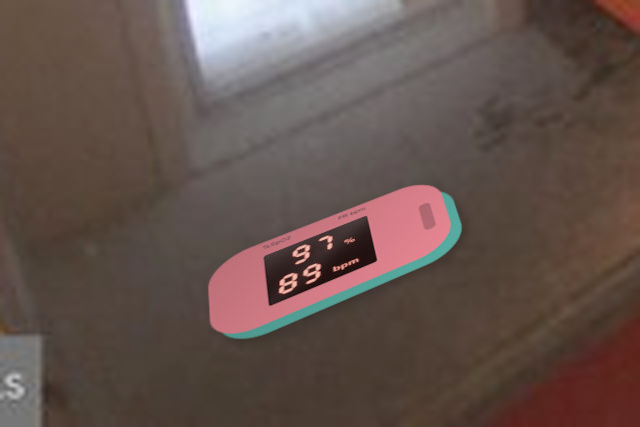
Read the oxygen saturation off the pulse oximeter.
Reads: 97 %
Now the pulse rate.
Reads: 89 bpm
